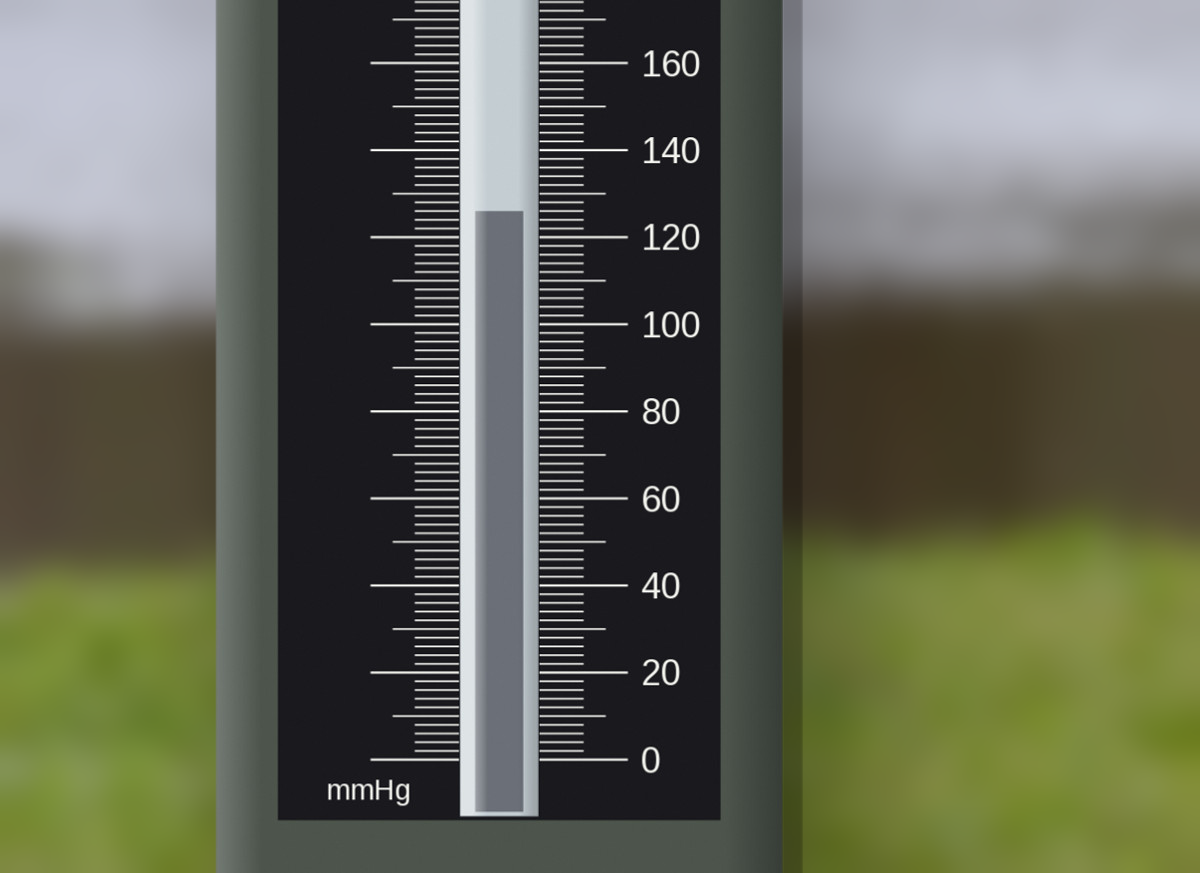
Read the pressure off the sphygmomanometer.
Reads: 126 mmHg
